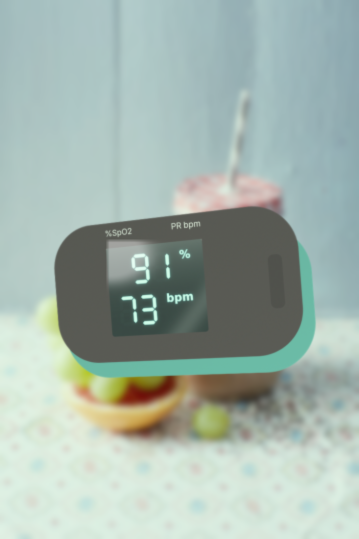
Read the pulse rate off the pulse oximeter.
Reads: 73 bpm
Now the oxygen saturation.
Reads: 91 %
